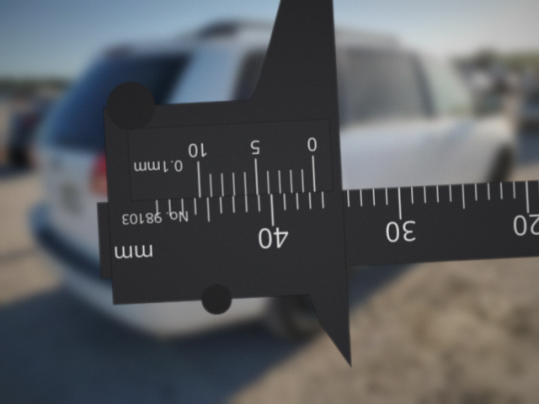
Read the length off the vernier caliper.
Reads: 36.6 mm
